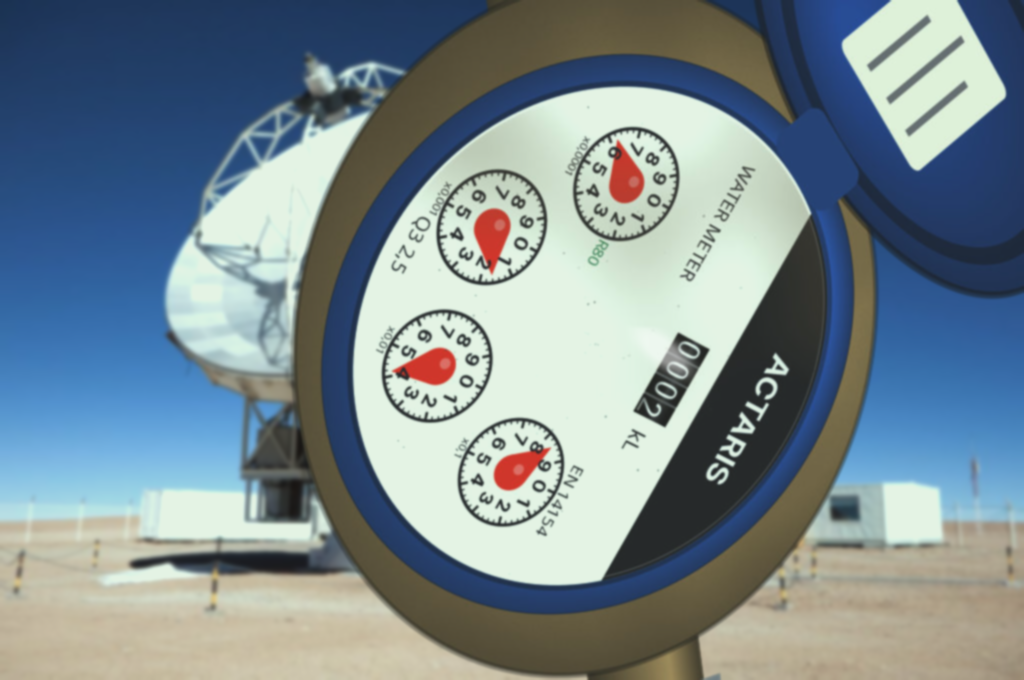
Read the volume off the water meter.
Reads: 1.8416 kL
